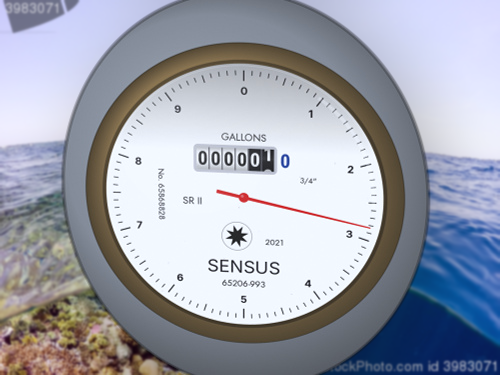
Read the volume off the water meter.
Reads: 12.8 gal
